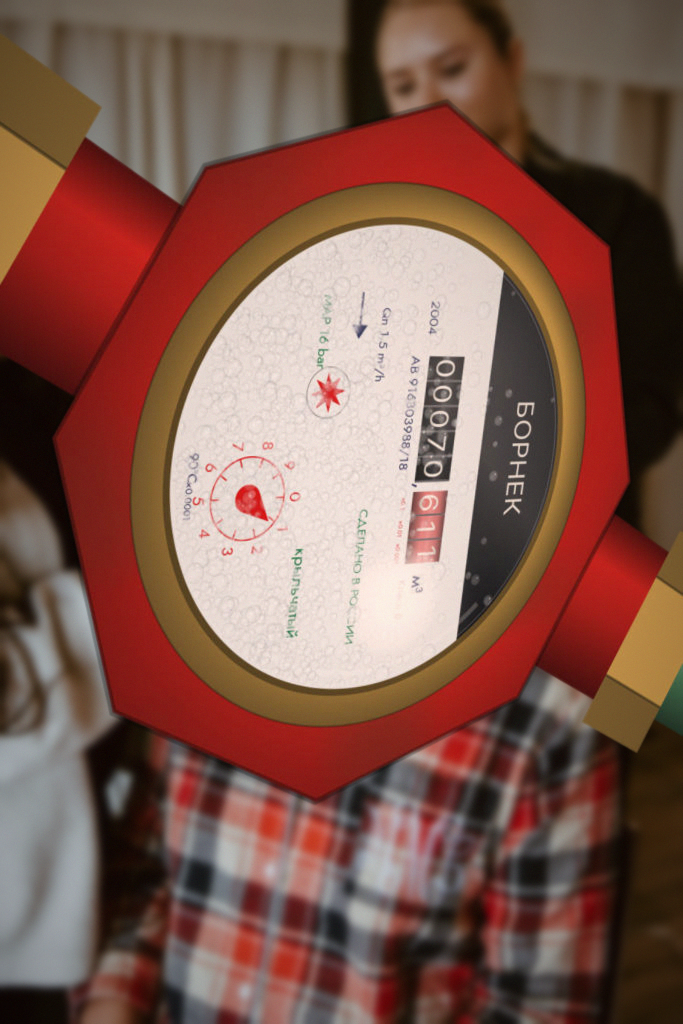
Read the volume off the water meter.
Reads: 70.6111 m³
